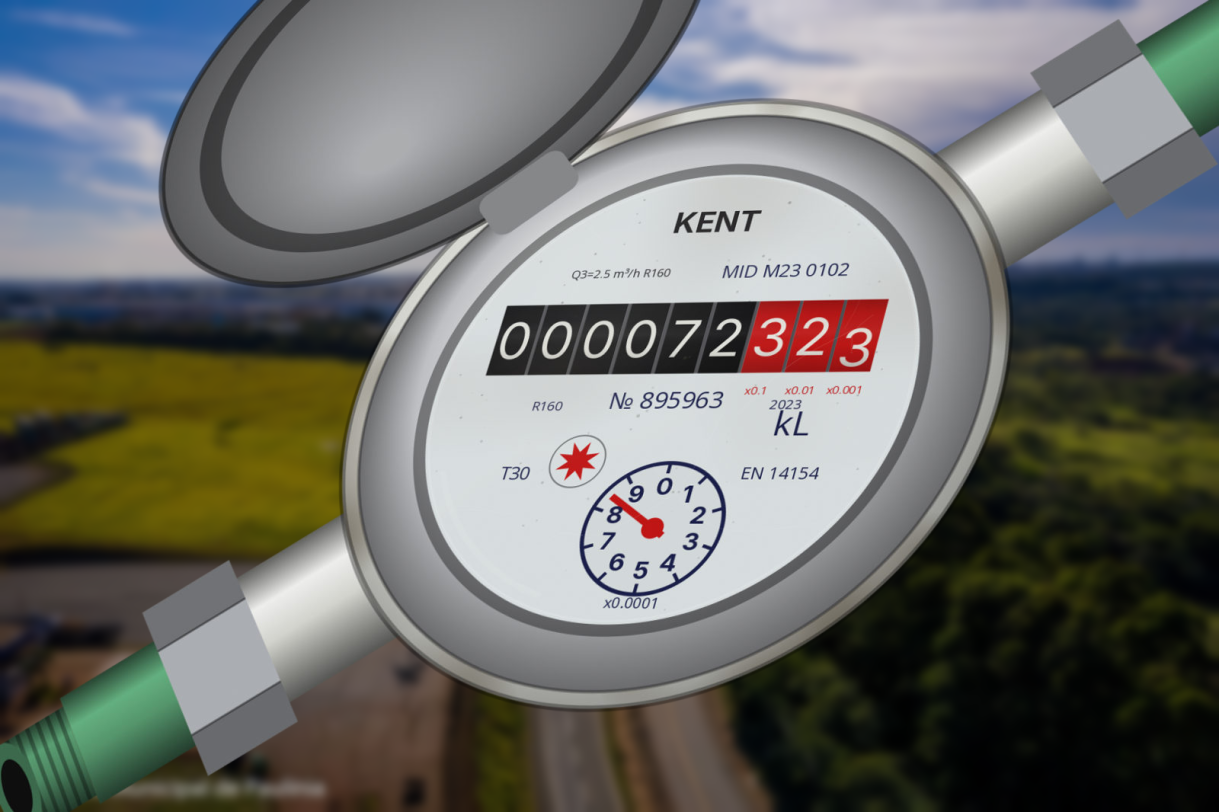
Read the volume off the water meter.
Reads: 72.3228 kL
